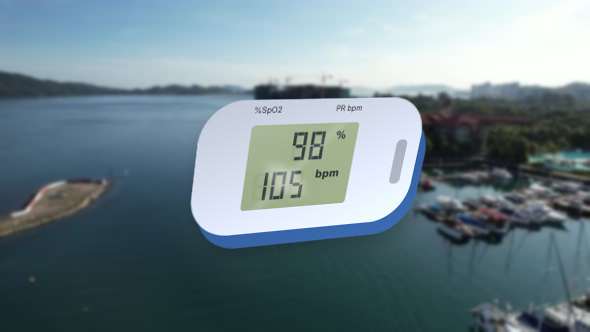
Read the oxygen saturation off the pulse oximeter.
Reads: 98 %
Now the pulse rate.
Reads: 105 bpm
